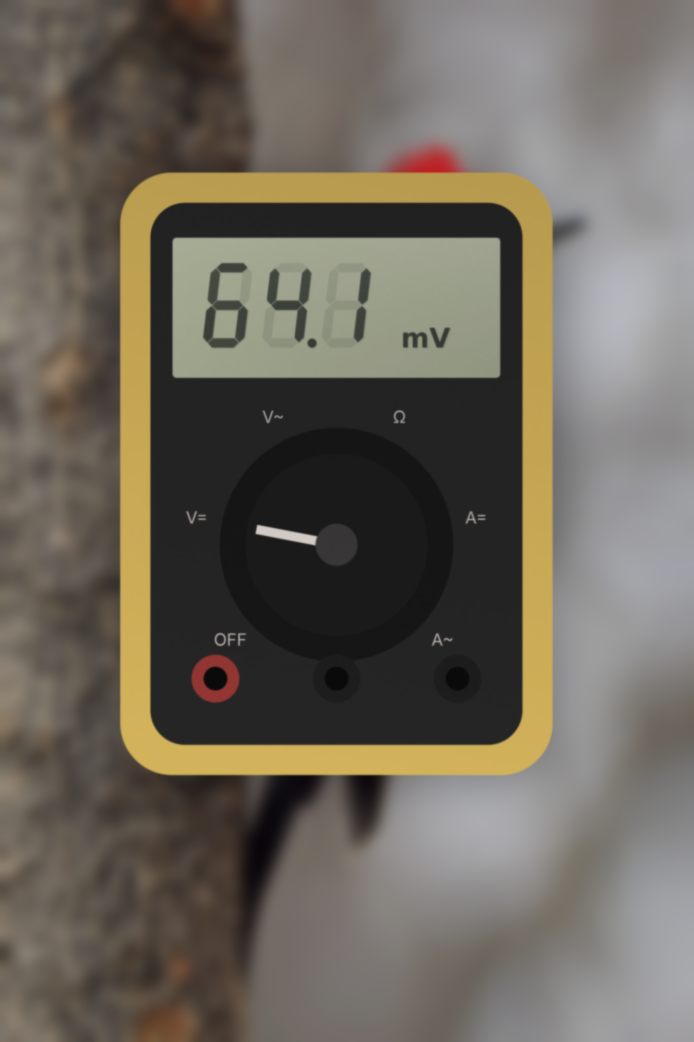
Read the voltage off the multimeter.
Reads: 64.1 mV
